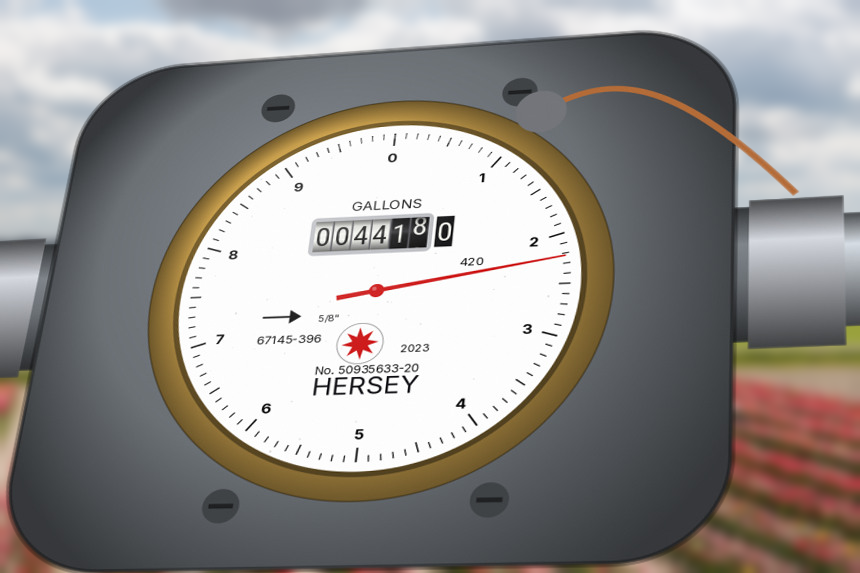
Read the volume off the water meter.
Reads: 44182.2 gal
